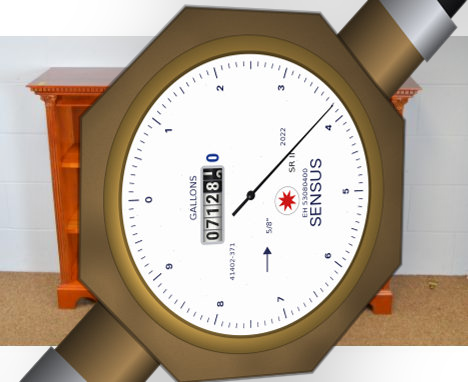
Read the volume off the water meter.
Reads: 712813.8 gal
